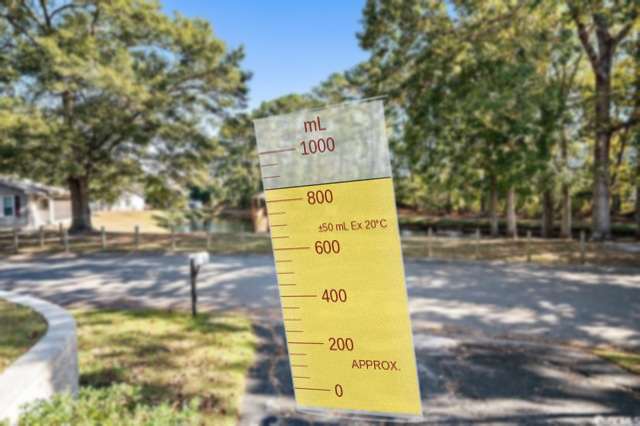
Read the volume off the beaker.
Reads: 850 mL
